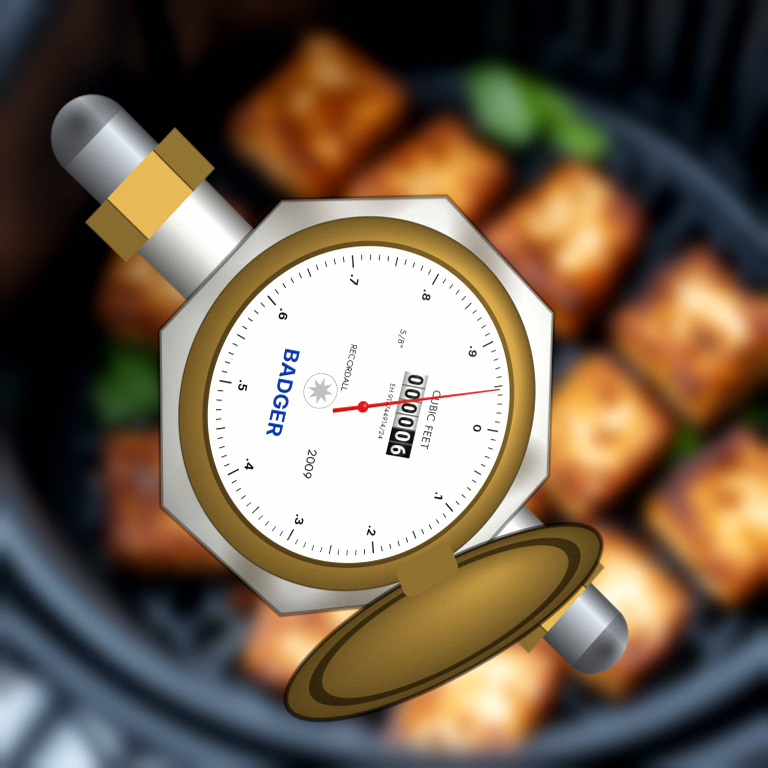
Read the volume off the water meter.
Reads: 5.95 ft³
